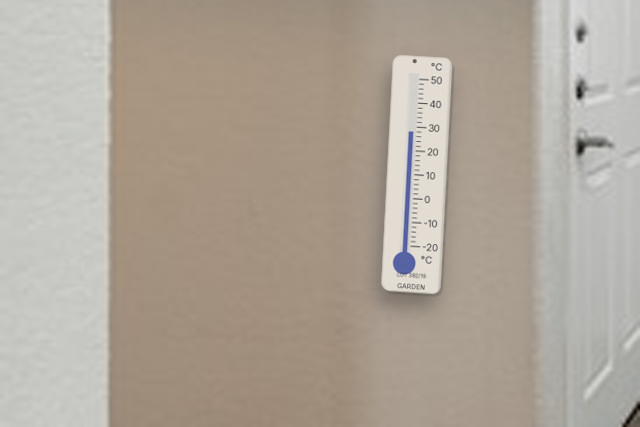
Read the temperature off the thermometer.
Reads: 28 °C
